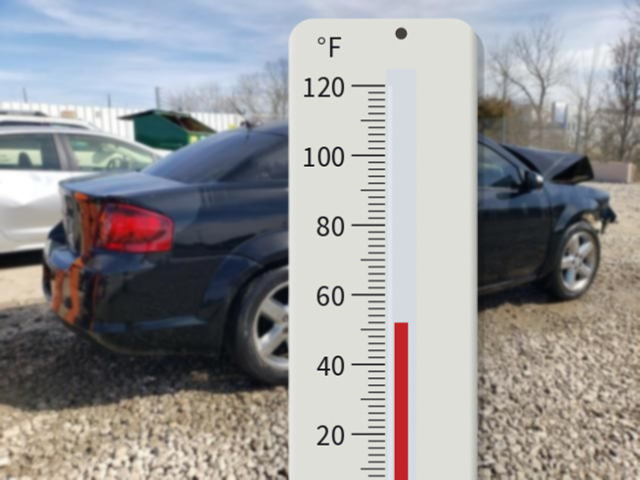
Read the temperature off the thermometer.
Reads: 52 °F
